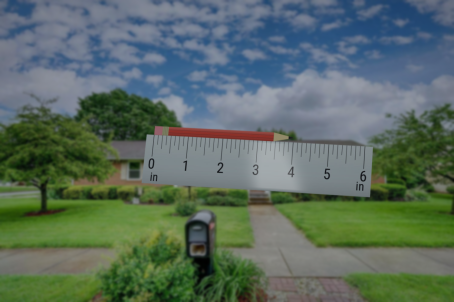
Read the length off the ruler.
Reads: 4 in
